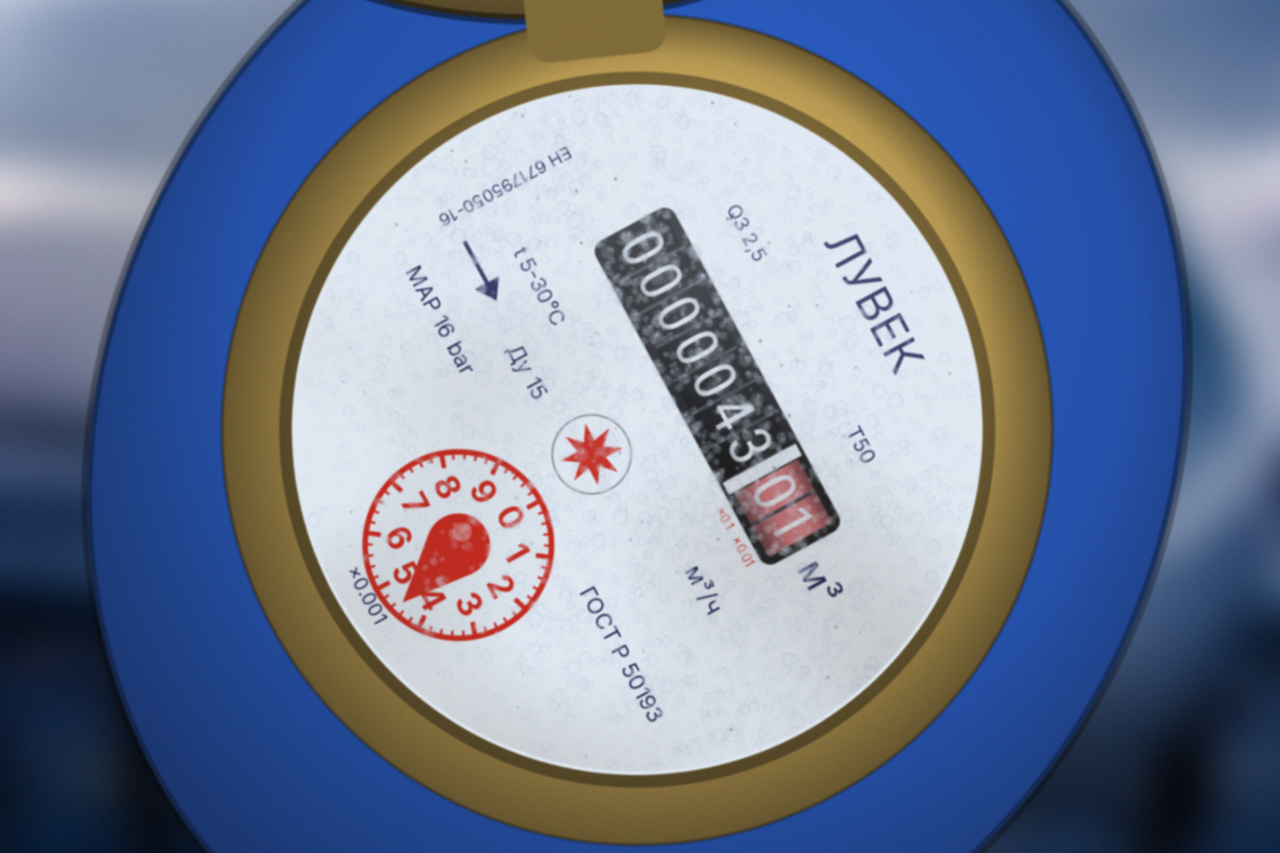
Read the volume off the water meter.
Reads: 43.014 m³
